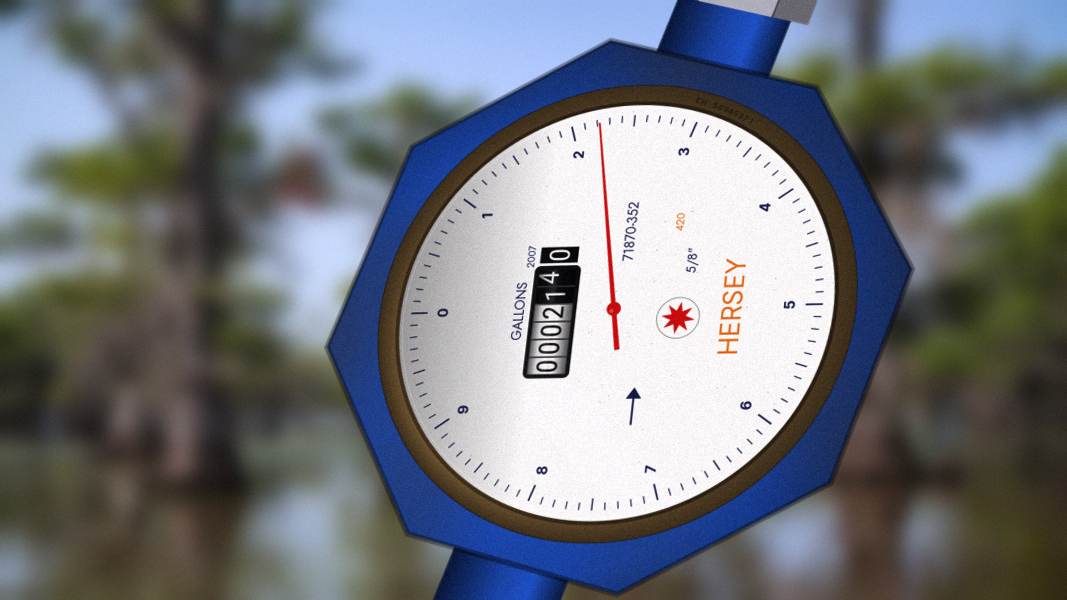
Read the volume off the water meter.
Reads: 2142.2 gal
